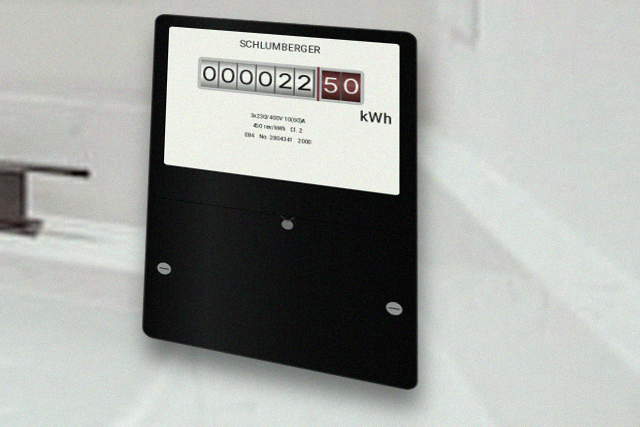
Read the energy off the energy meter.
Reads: 22.50 kWh
